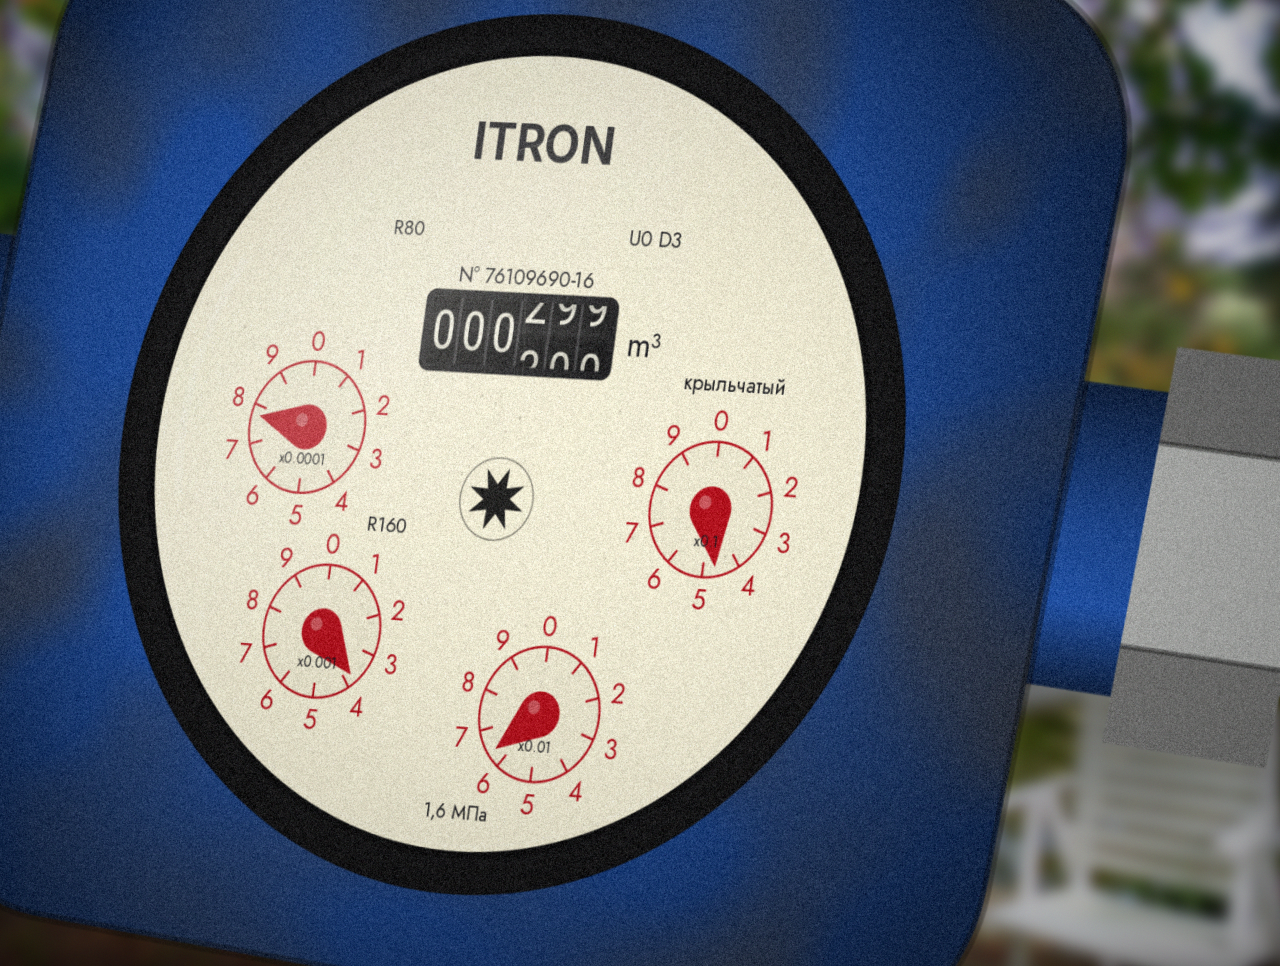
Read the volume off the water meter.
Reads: 299.4637 m³
